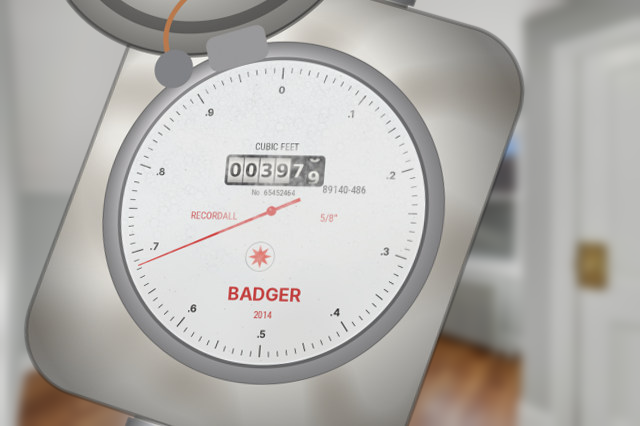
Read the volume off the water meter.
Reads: 3978.68 ft³
